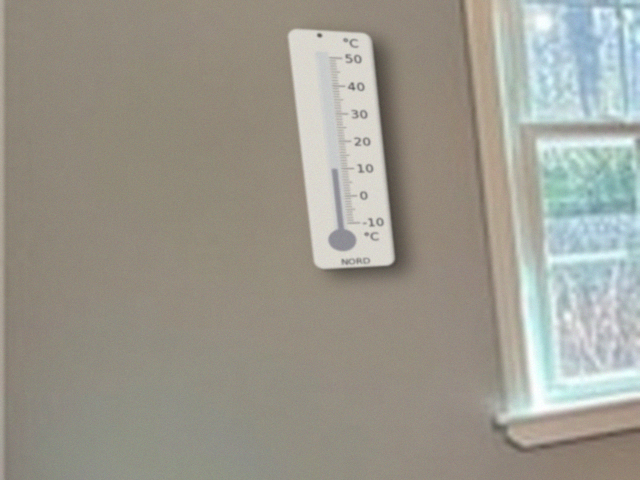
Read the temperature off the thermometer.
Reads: 10 °C
